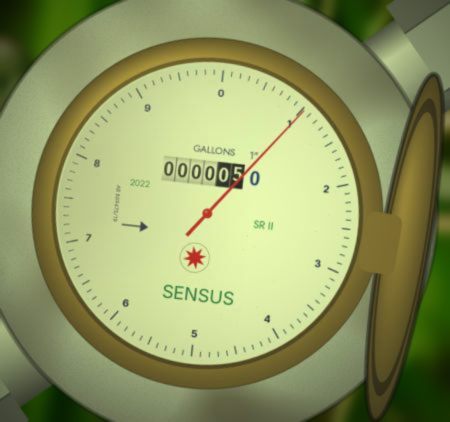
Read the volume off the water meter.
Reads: 51.0 gal
